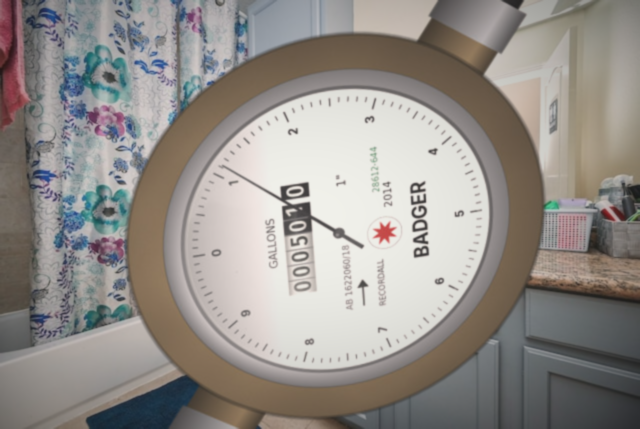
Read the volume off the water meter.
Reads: 5011.1 gal
